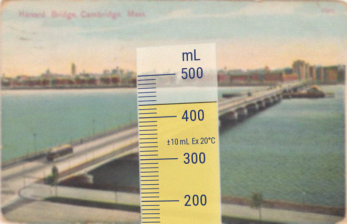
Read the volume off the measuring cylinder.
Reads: 430 mL
